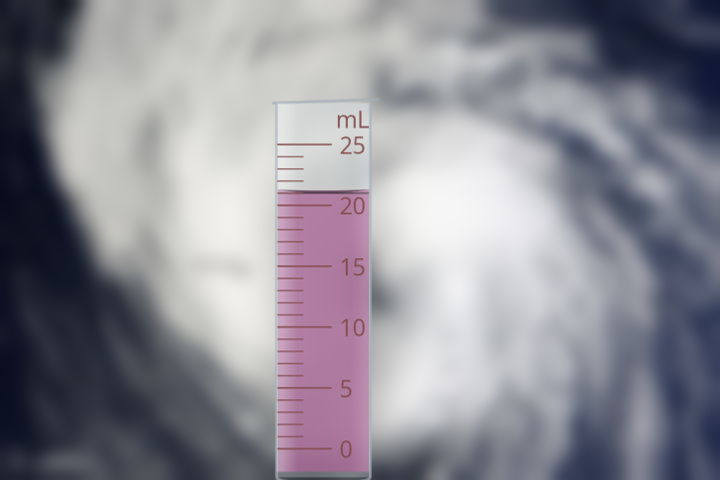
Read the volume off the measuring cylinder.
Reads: 21 mL
